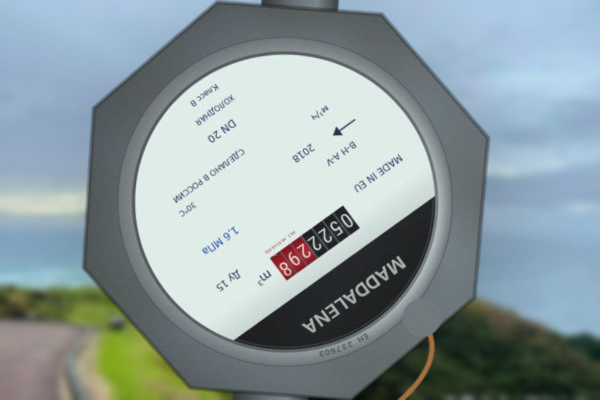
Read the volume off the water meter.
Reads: 522.298 m³
